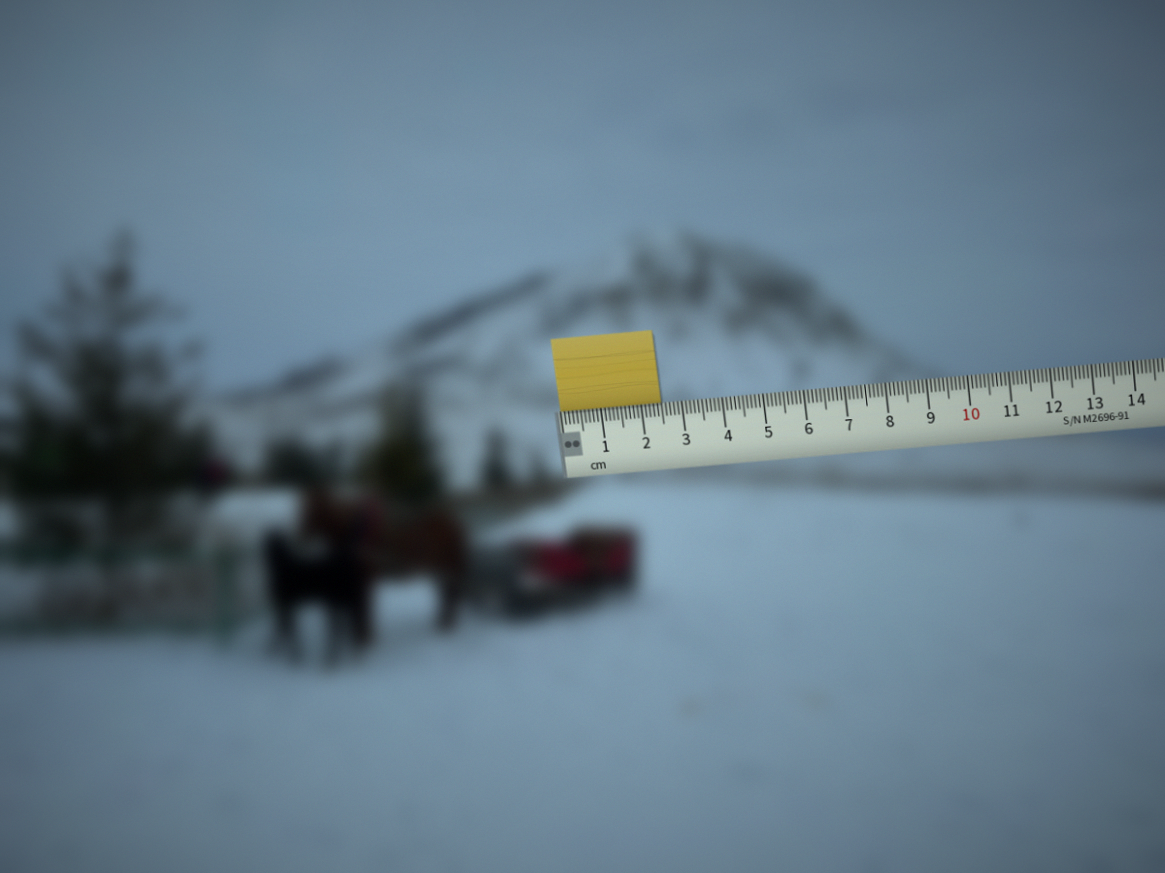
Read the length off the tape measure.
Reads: 2.5 cm
